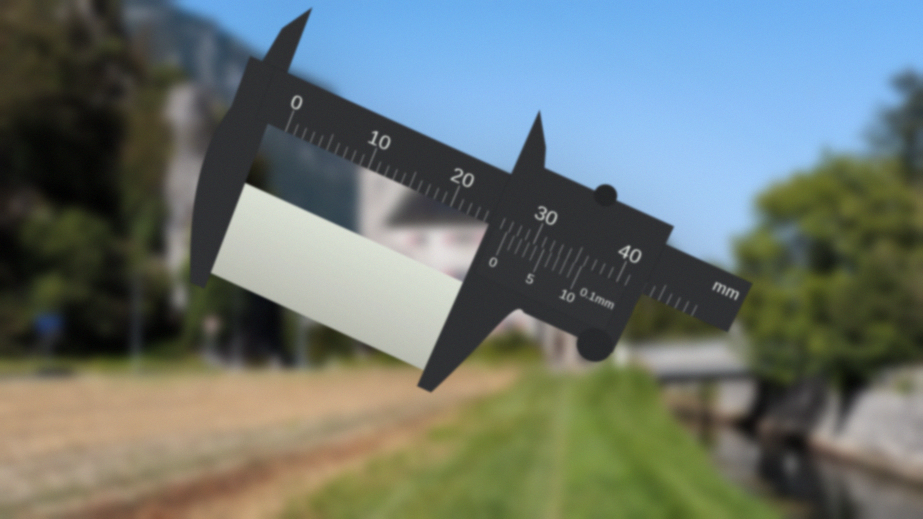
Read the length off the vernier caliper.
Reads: 26.8 mm
